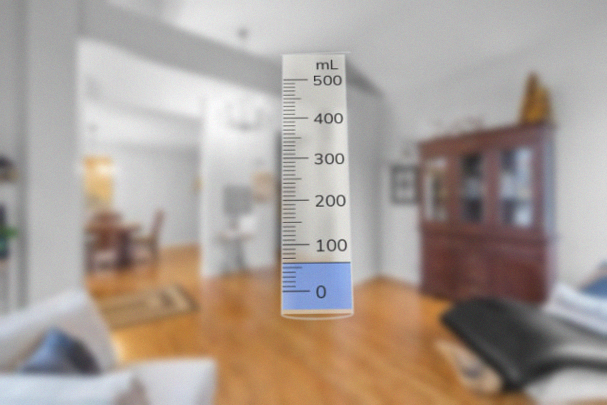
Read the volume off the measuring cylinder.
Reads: 60 mL
